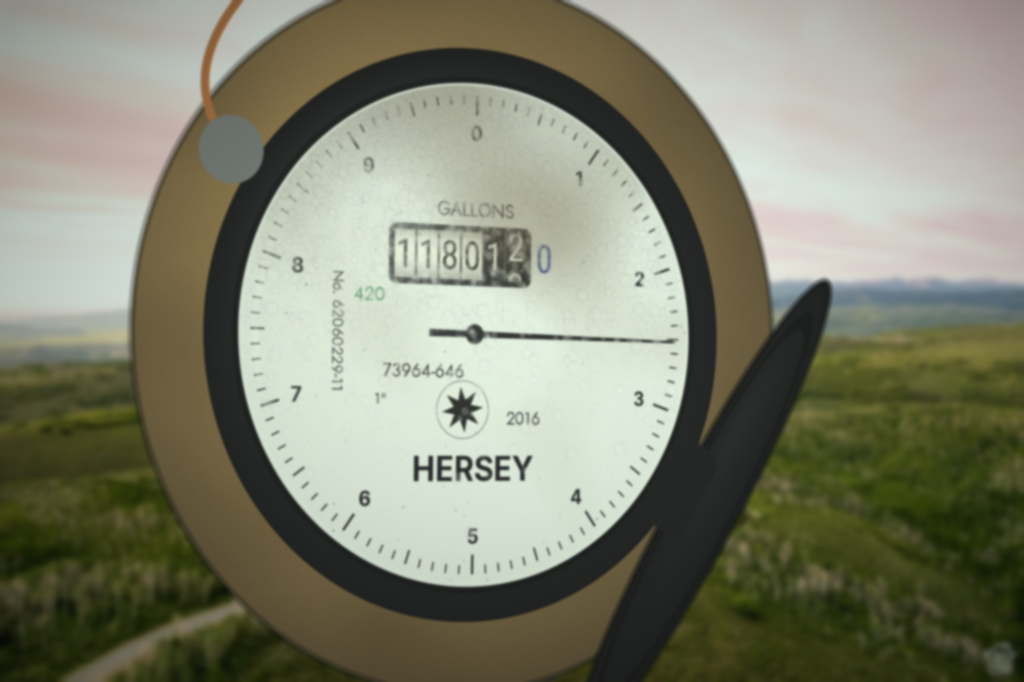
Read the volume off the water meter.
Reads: 1180122.5 gal
